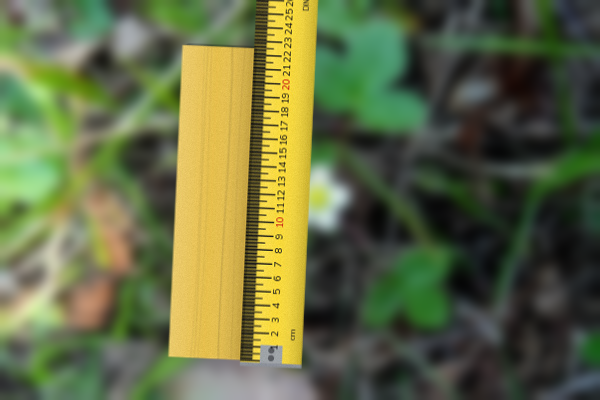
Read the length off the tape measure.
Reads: 22.5 cm
